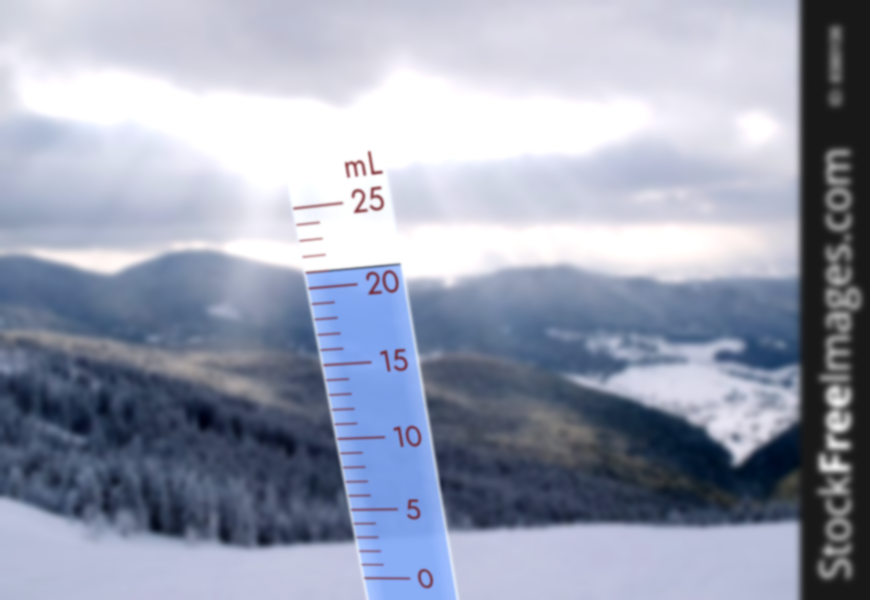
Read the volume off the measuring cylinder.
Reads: 21 mL
